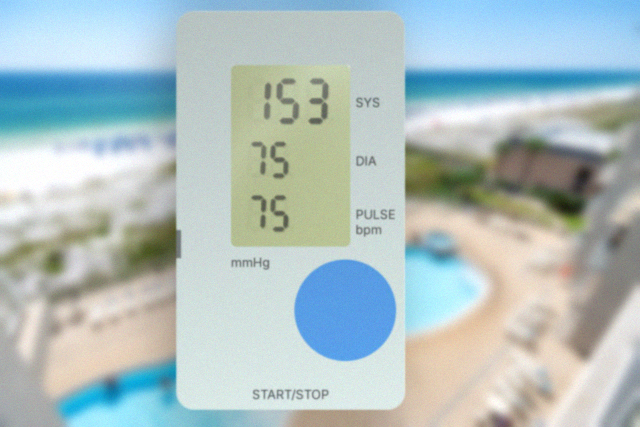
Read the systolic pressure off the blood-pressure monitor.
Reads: 153 mmHg
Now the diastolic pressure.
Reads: 75 mmHg
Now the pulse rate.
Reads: 75 bpm
